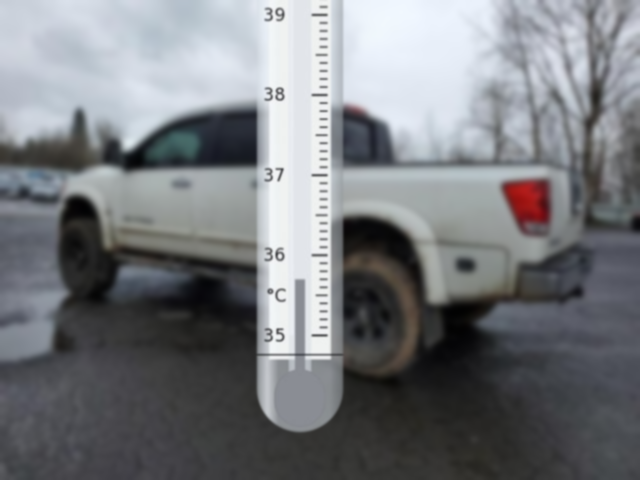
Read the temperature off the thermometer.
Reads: 35.7 °C
